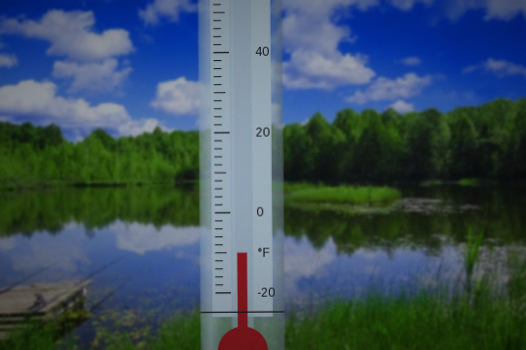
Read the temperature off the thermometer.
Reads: -10 °F
